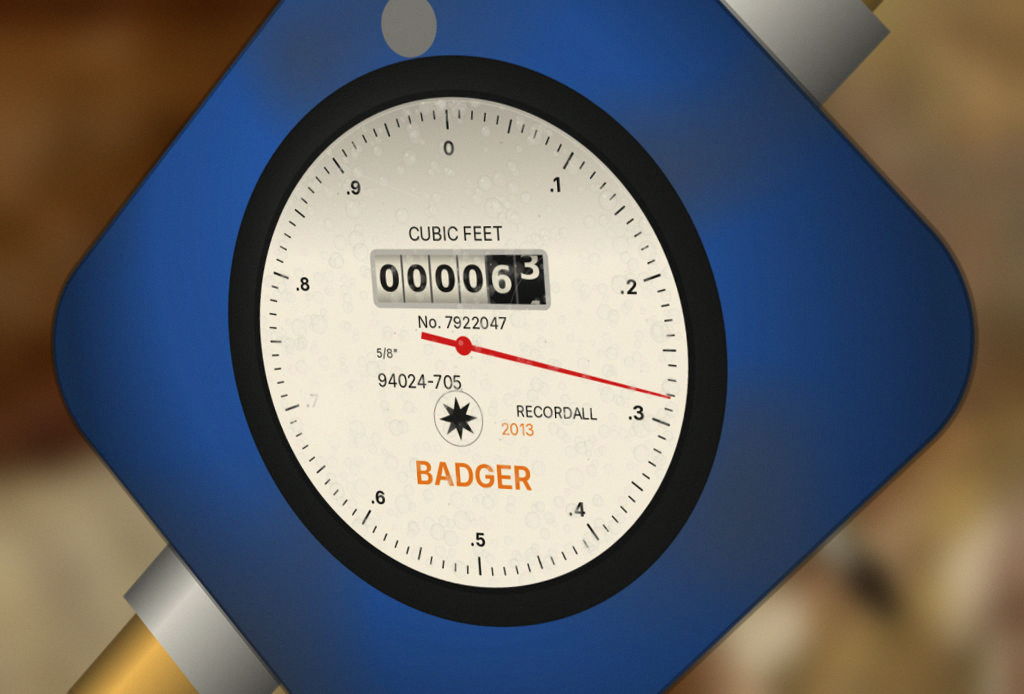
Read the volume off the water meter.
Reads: 63.28 ft³
